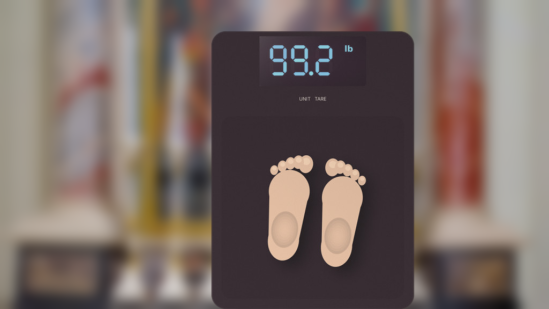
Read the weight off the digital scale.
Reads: 99.2 lb
